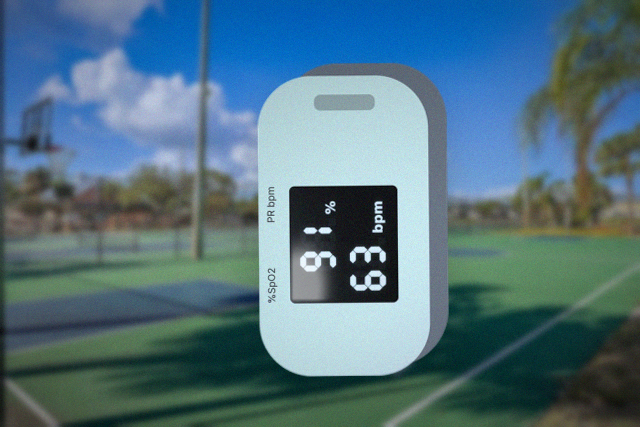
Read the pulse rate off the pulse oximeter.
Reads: 63 bpm
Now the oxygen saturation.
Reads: 91 %
